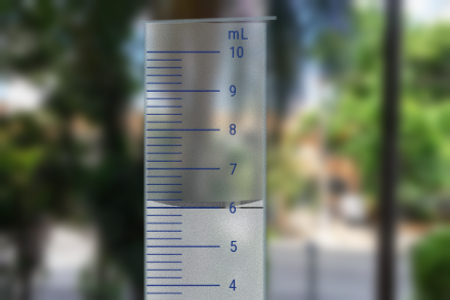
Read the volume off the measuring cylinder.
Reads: 6 mL
